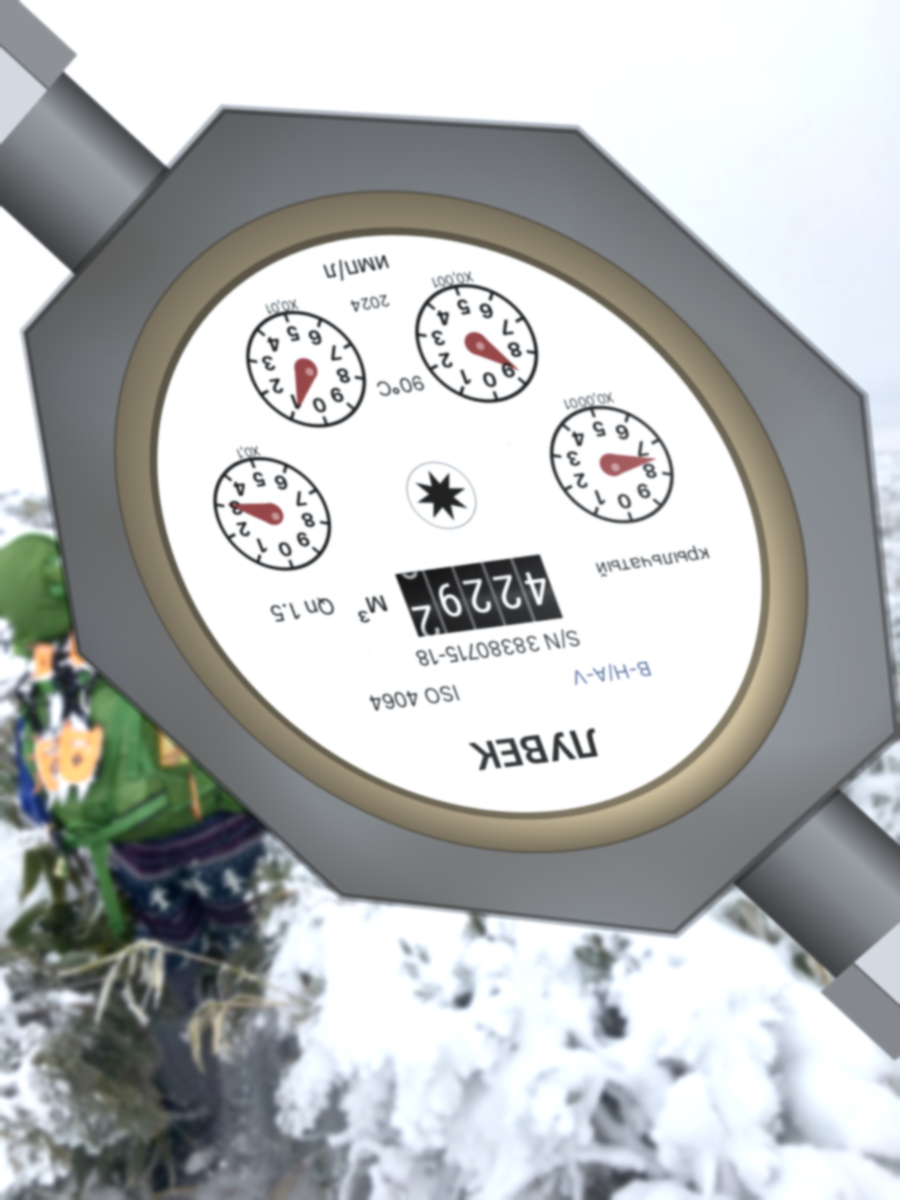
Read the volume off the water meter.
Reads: 42292.3087 m³
